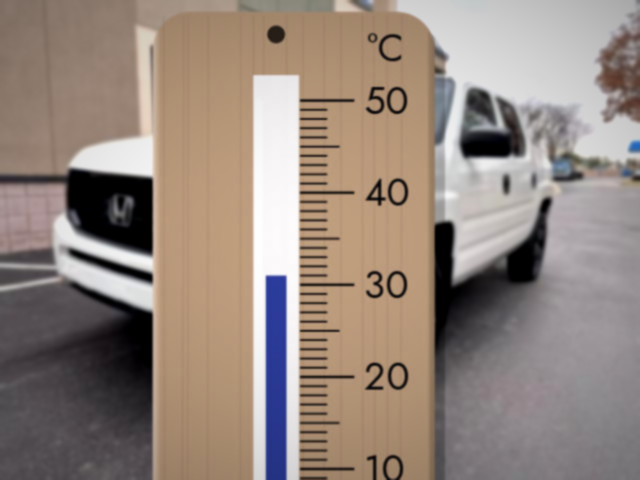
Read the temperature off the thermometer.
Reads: 31 °C
